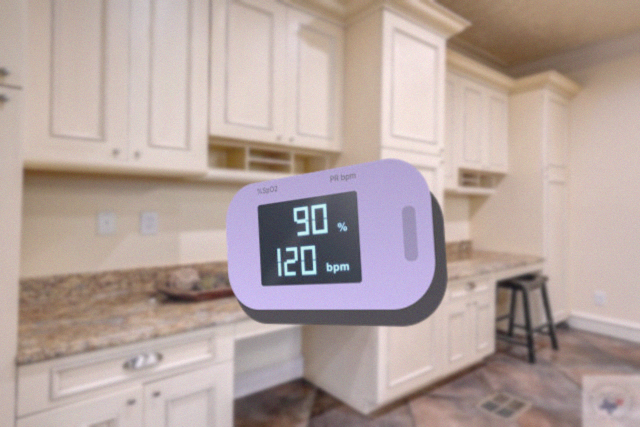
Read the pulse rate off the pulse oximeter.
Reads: 120 bpm
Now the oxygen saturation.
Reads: 90 %
